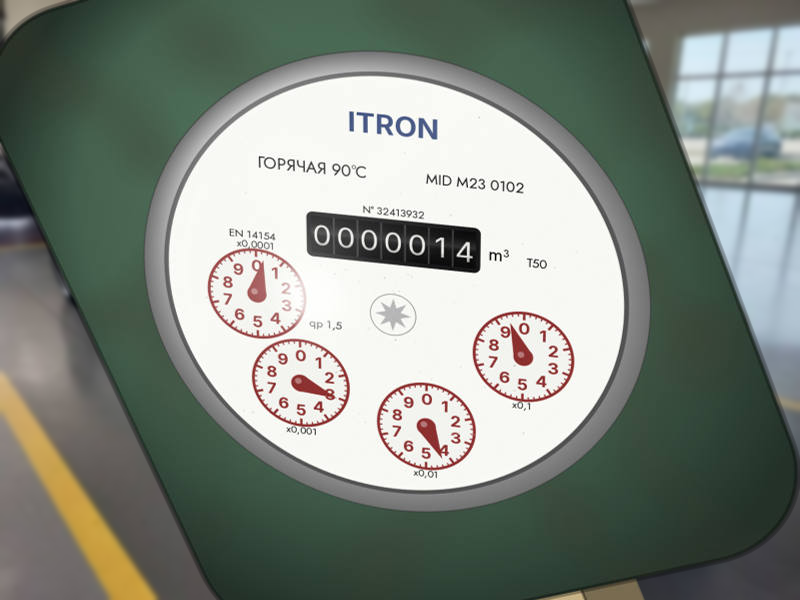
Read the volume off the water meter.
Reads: 13.9430 m³
